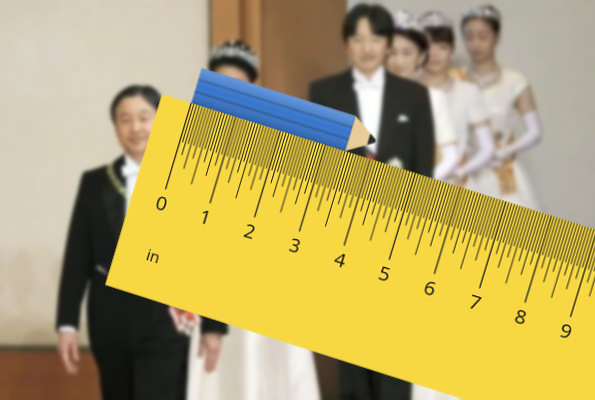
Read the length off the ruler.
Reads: 4 in
